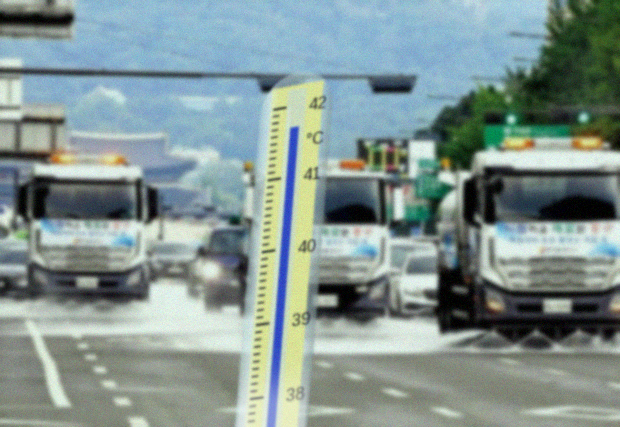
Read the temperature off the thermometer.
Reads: 41.7 °C
